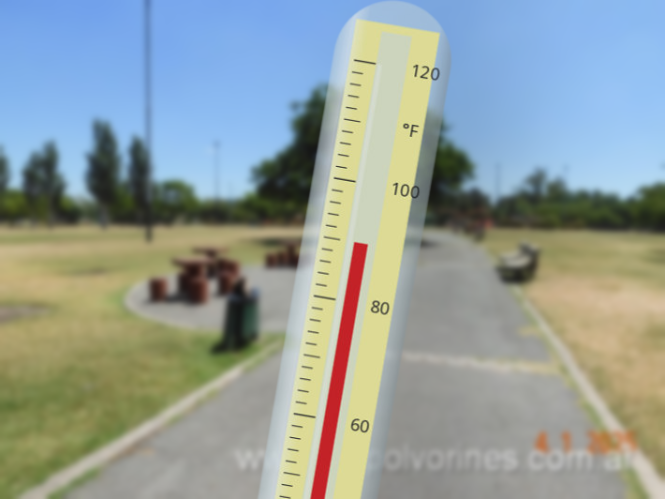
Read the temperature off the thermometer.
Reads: 90 °F
